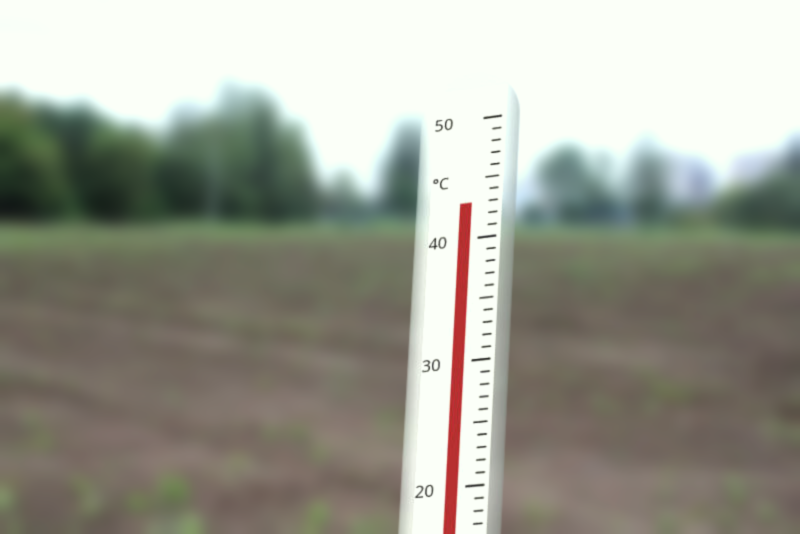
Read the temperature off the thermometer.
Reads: 43 °C
